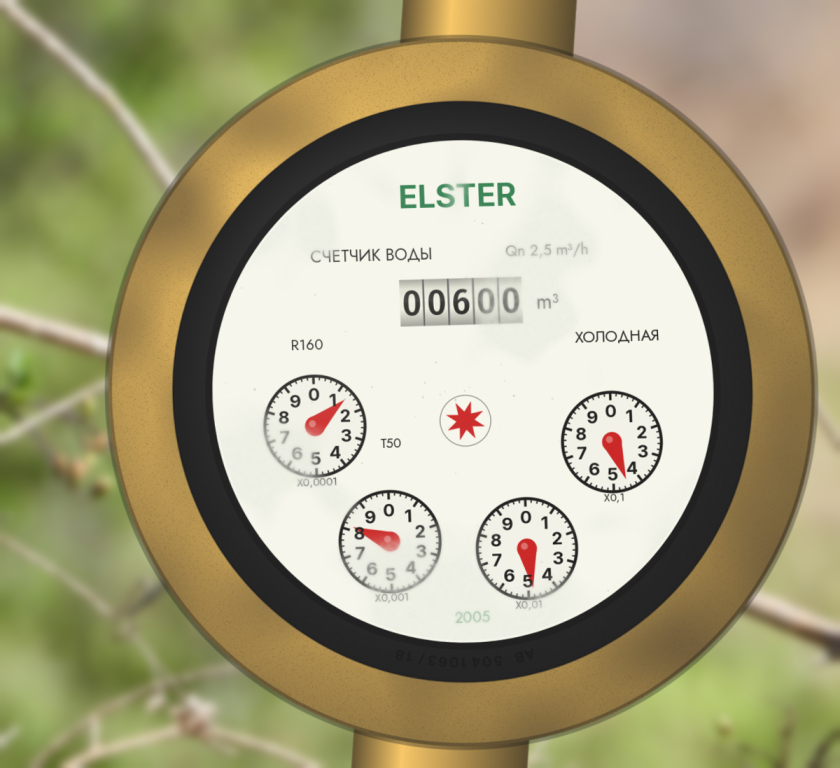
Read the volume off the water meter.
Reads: 600.4481 m³
